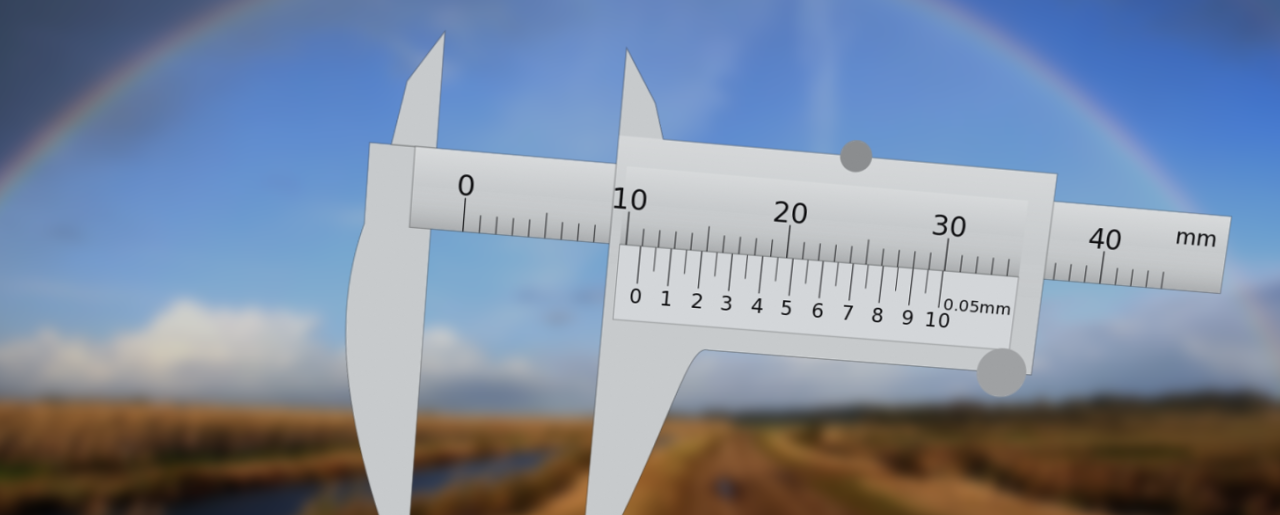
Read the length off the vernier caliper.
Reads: 10.9 mm
